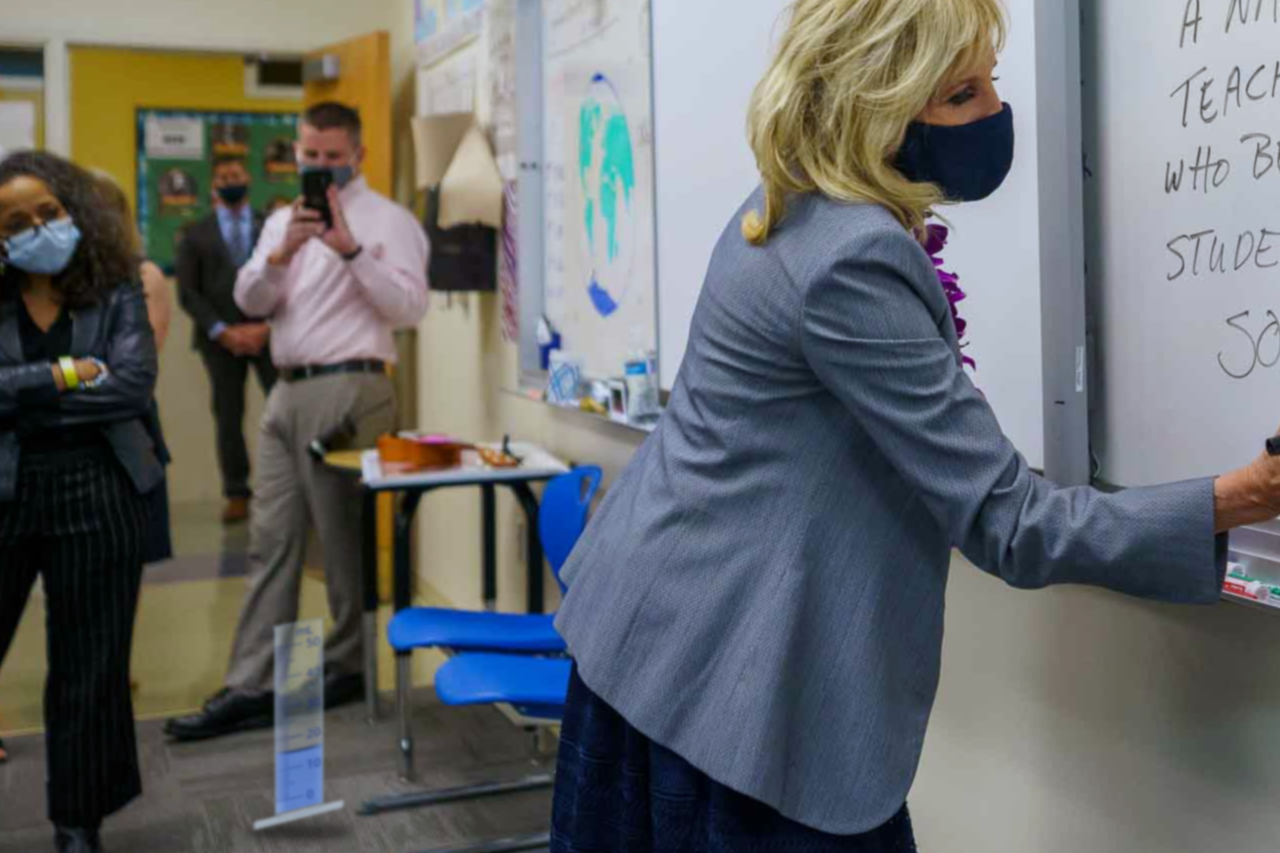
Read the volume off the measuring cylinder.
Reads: 15 mL
